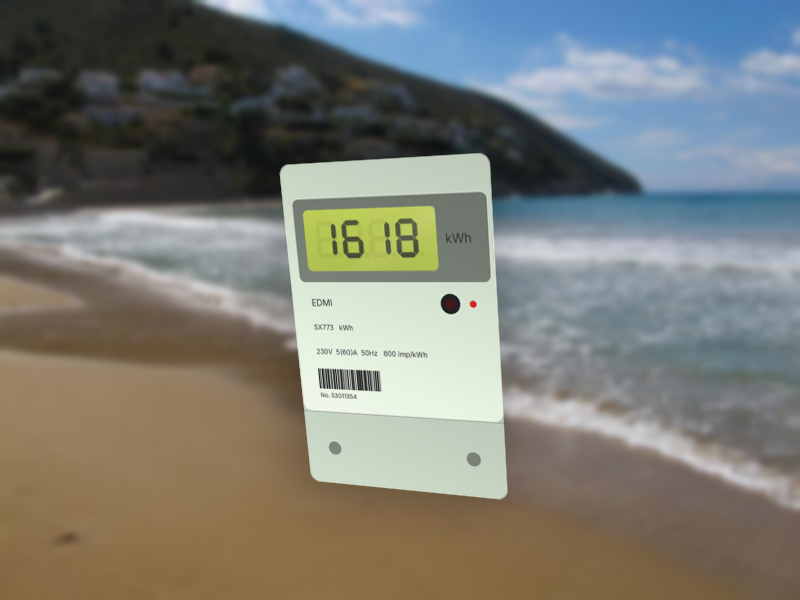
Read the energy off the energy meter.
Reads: 1618 kWh
